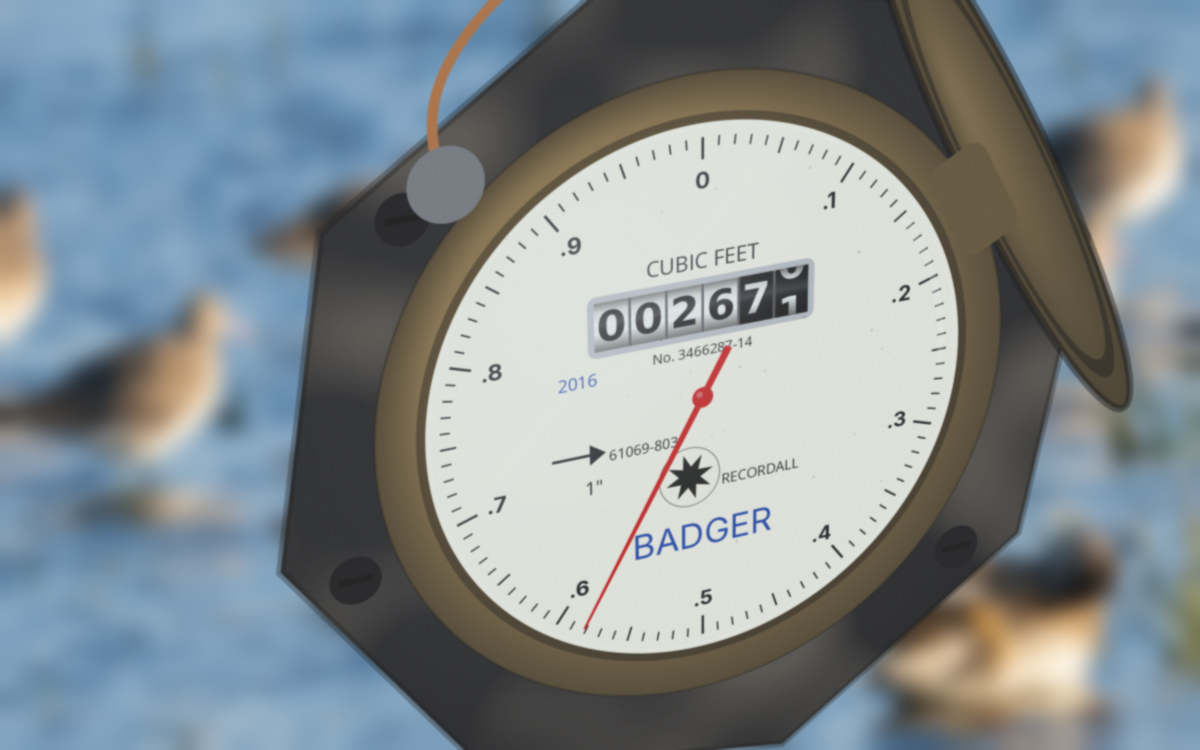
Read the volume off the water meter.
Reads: 2670.58 ft³
